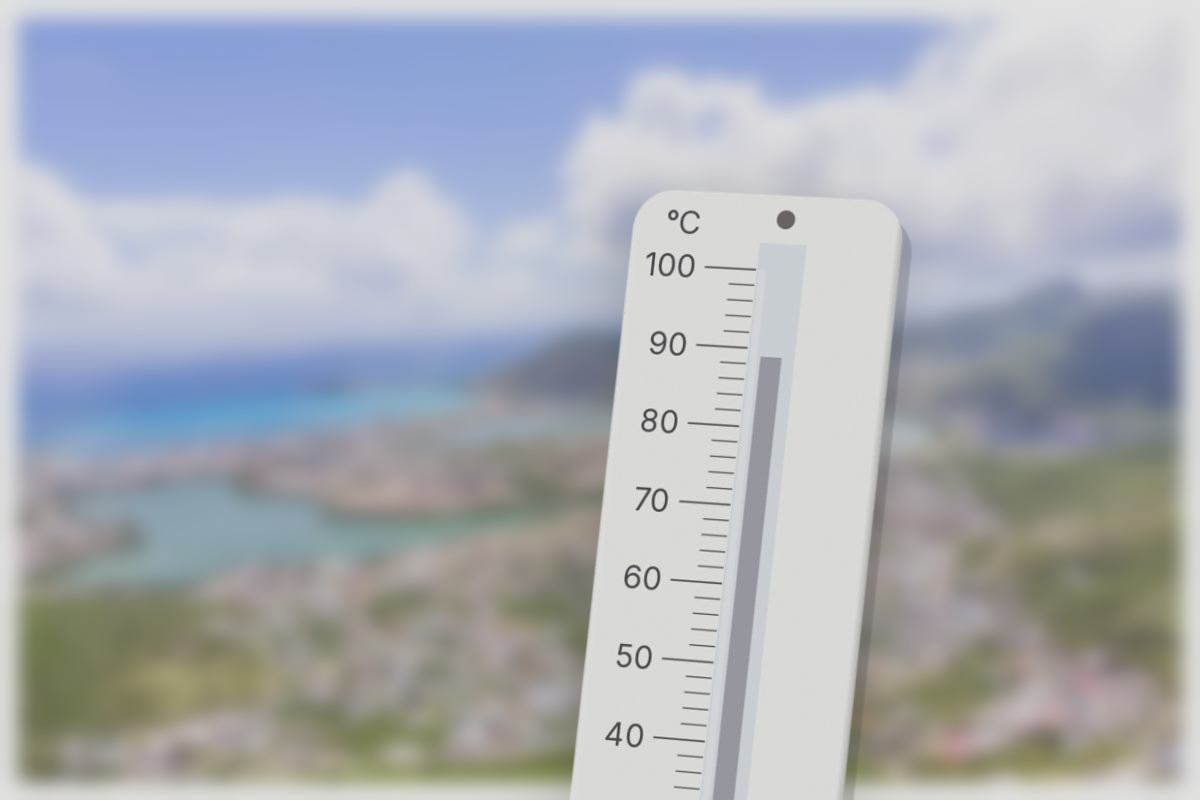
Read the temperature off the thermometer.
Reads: 89 °C
